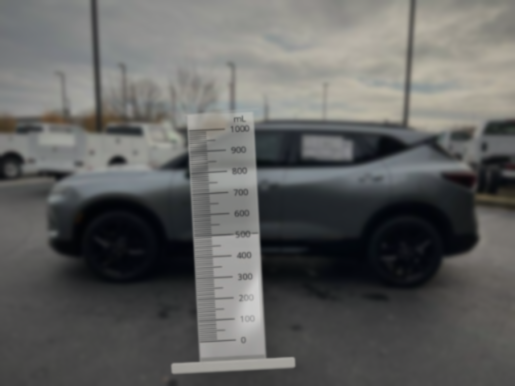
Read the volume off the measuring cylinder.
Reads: 500 mL
